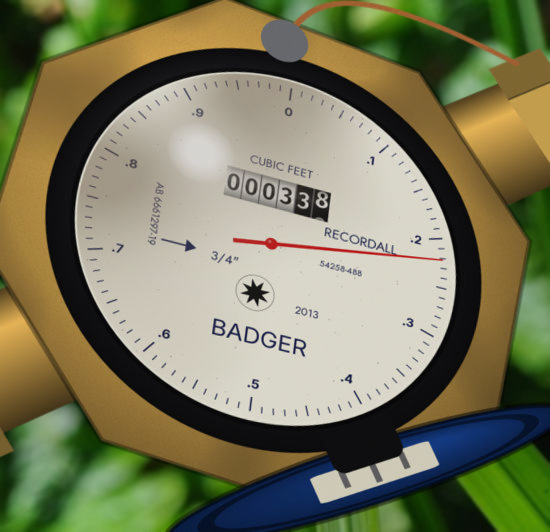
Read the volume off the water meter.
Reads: 338.22 ft³
